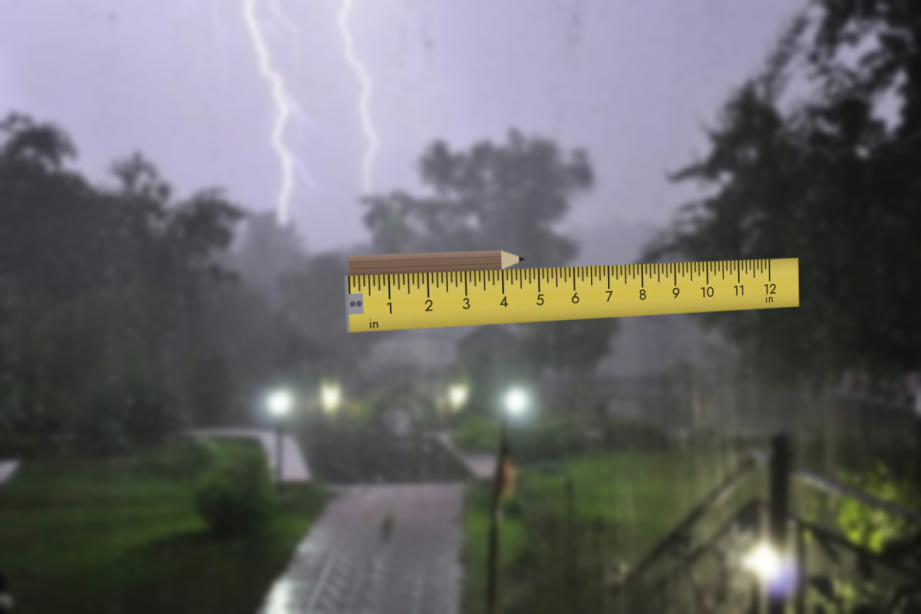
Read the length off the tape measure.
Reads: 4.625 in
